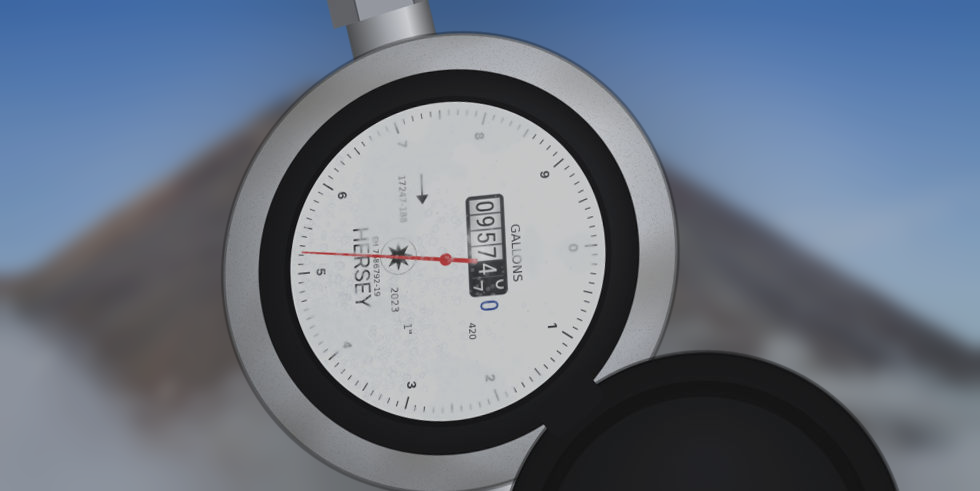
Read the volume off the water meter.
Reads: 957465.2 gal
